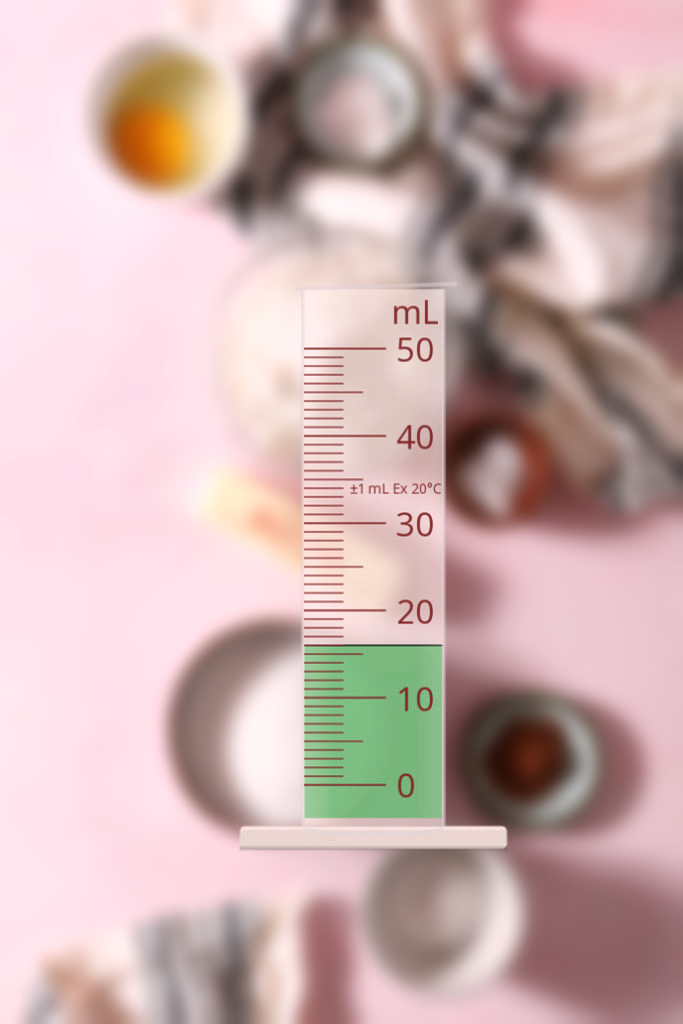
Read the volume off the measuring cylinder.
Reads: 16 mL
